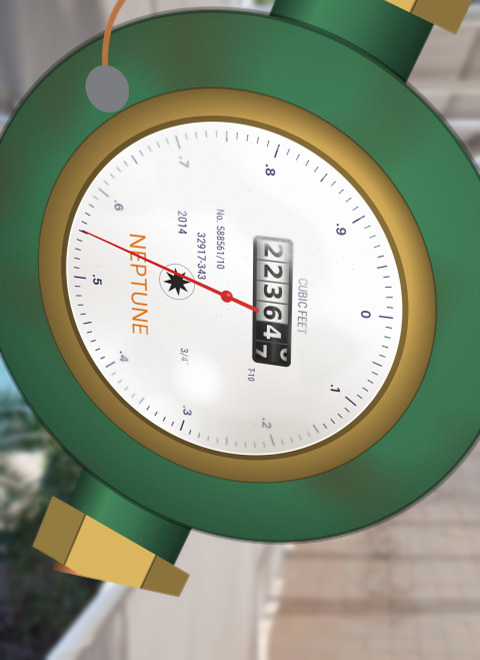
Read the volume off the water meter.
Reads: 223646.55 ft³
